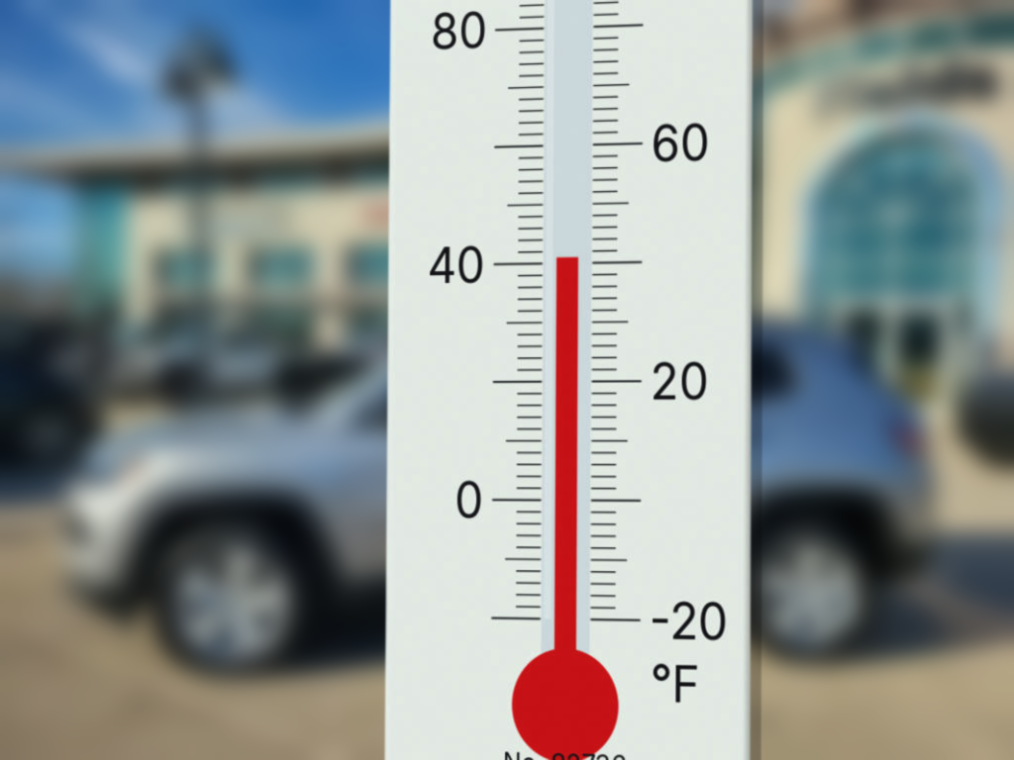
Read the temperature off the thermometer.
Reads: 41 °F
